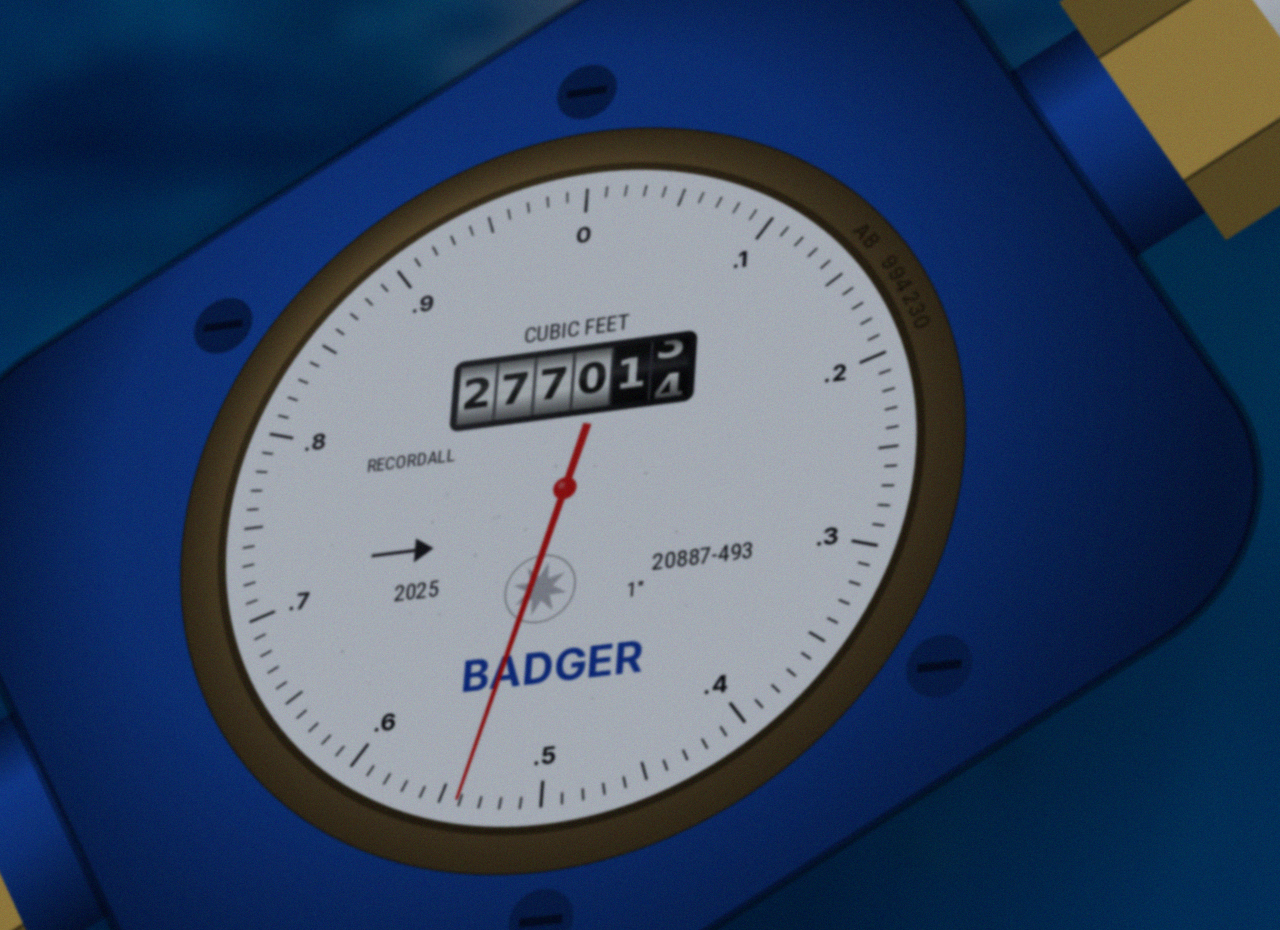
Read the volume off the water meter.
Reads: 277013.54 ft³
